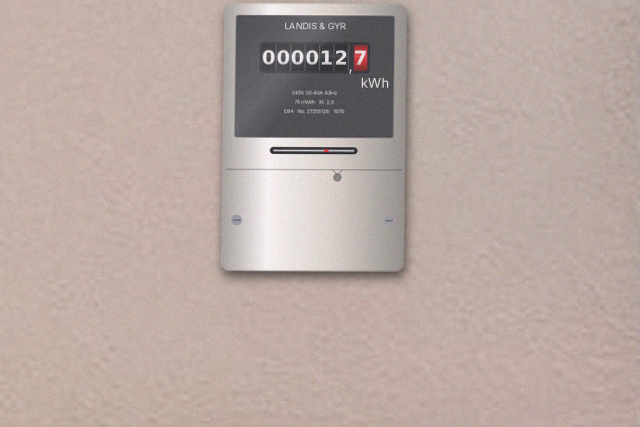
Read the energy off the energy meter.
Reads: 12.7 kWh
